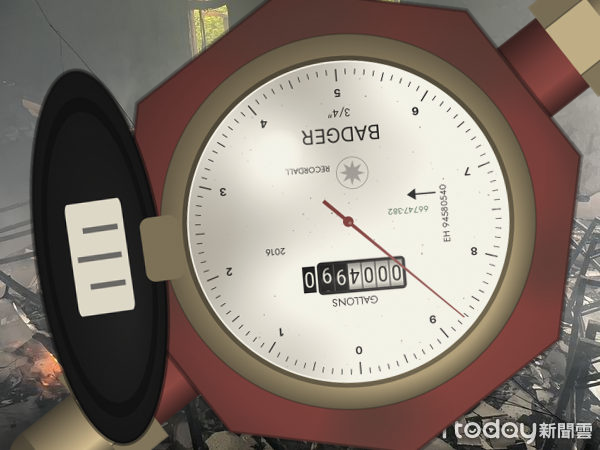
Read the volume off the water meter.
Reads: 4988.7 gal
